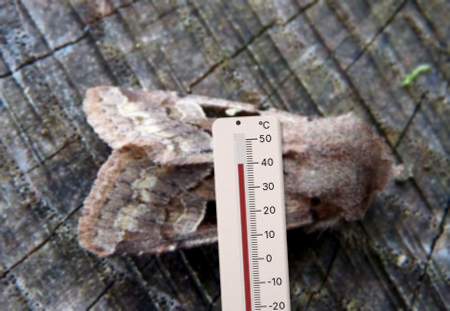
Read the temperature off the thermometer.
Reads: 40 °C
